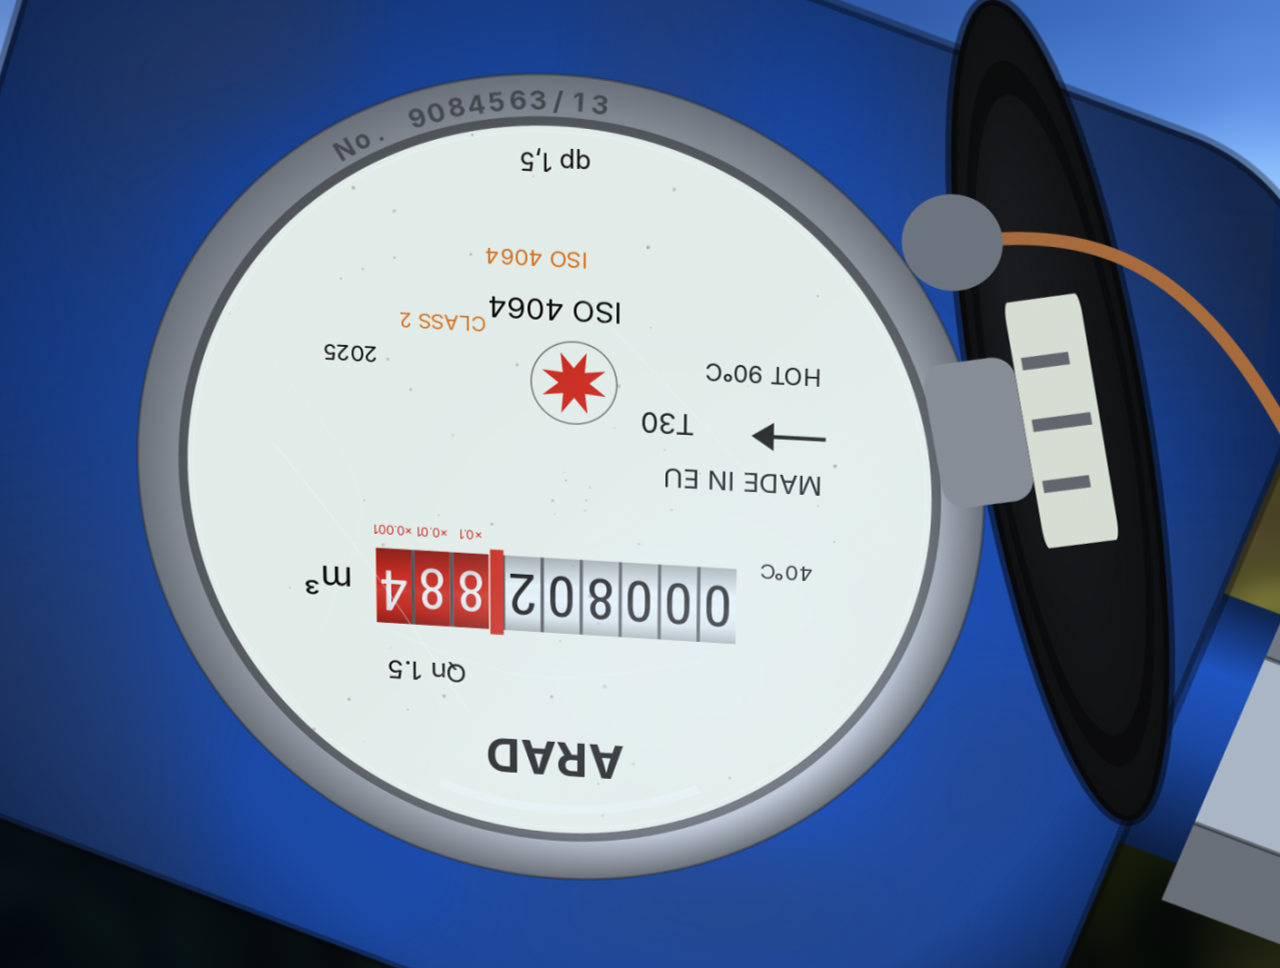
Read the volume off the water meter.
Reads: 802.884 m³
